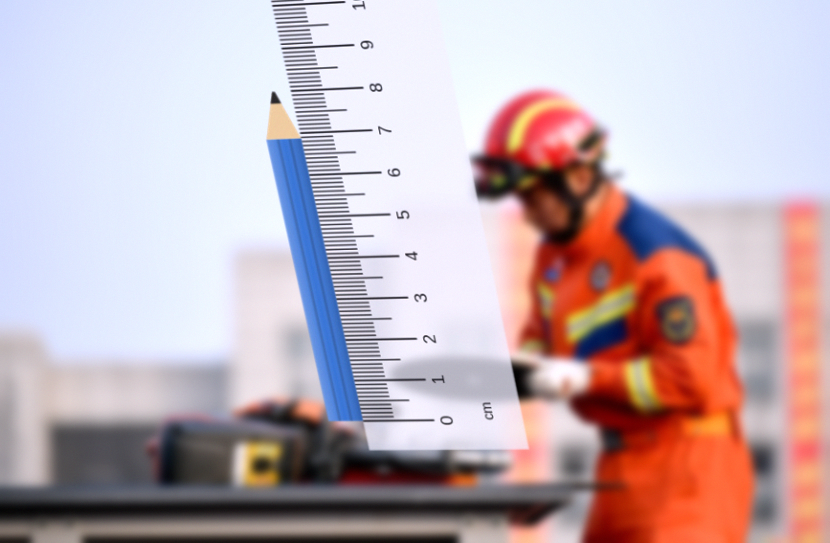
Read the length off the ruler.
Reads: 8 cm
